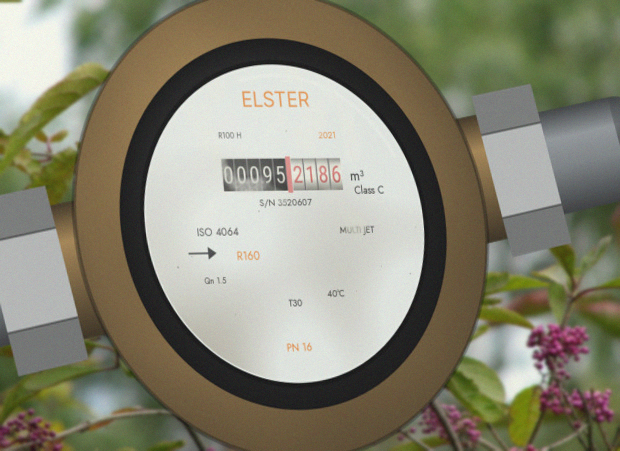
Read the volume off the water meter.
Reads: 95.2186 m³
